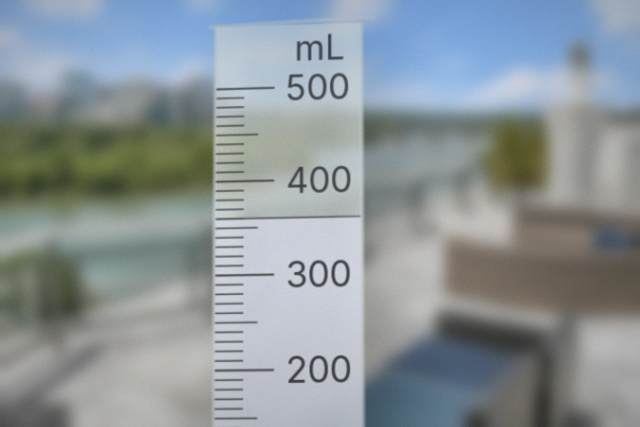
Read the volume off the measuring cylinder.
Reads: 360 mL
